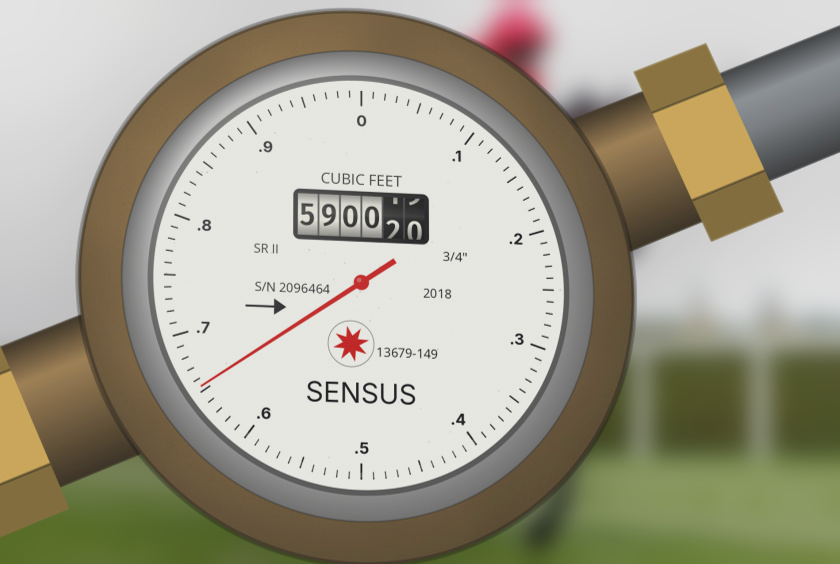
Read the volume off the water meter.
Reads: 590019.65 ft³
